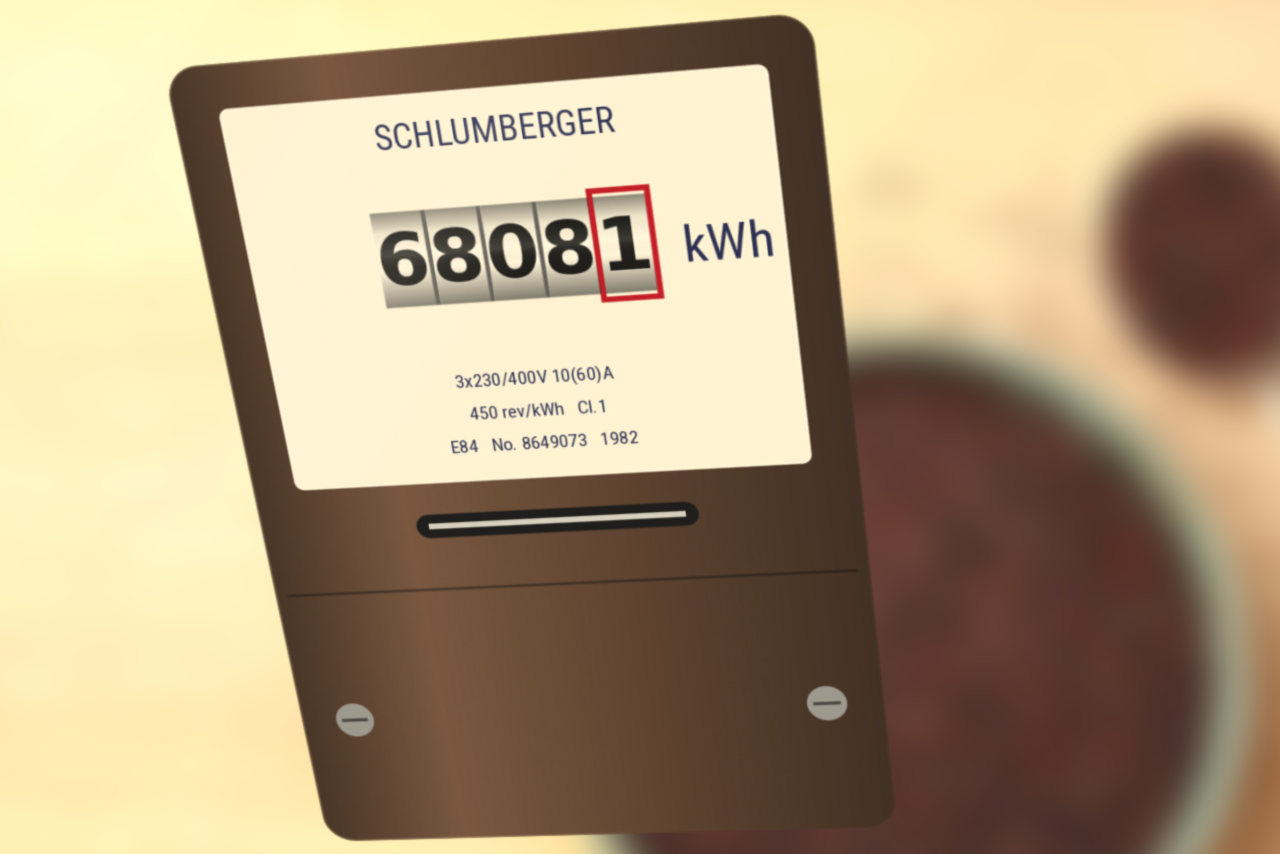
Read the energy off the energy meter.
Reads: 6808.1 kWh
